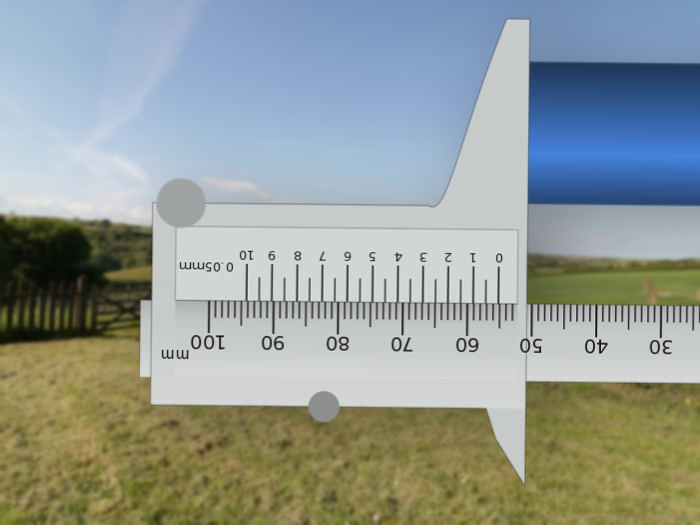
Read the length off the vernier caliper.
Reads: 55.2 mm
